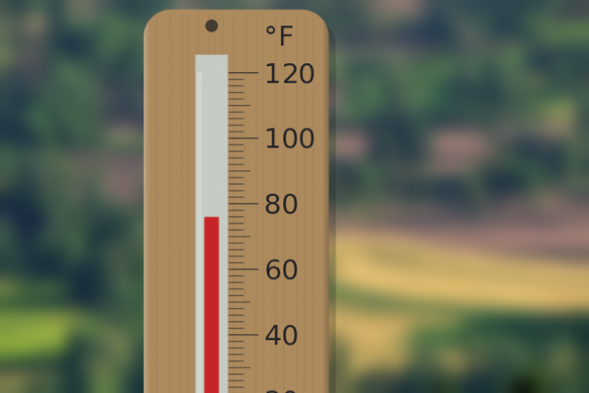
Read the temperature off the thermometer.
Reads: 76 °F
